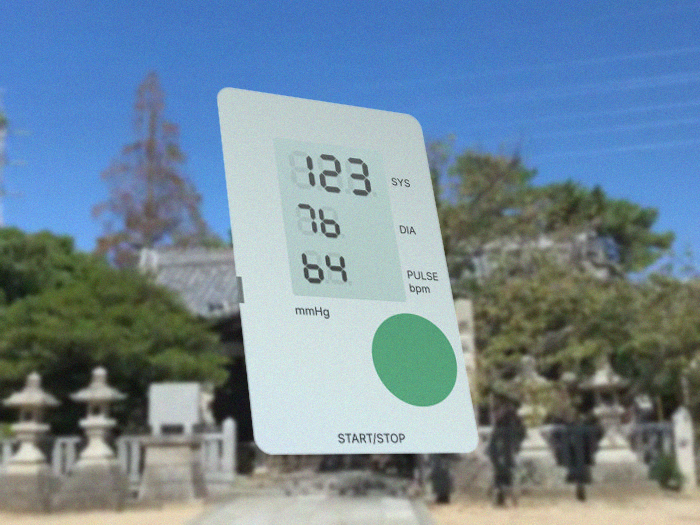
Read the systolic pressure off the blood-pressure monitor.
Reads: 123 mmHg
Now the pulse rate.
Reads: 64 bpm
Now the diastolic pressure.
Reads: 76 mmHg
